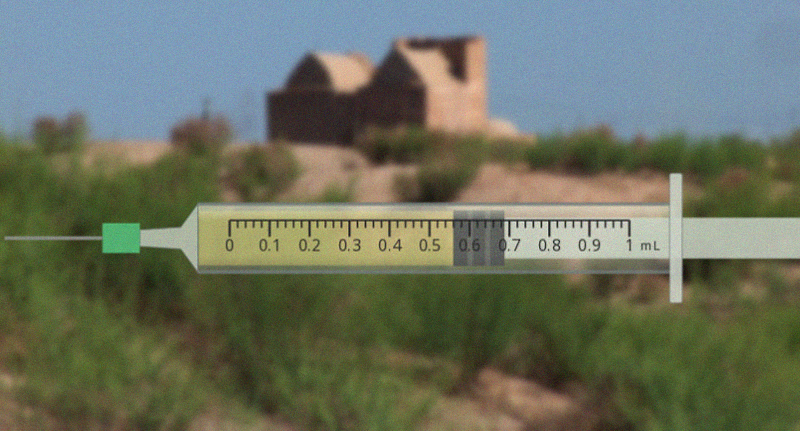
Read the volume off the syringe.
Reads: 0.56 mL
